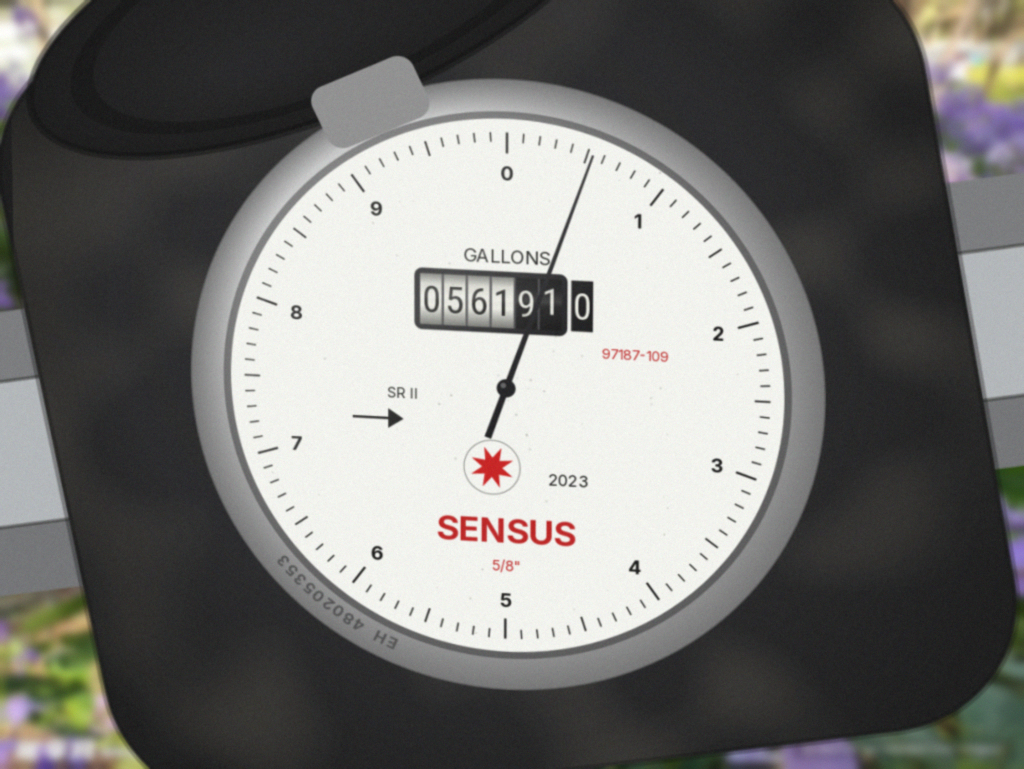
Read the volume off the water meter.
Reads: 561910.5 gal
